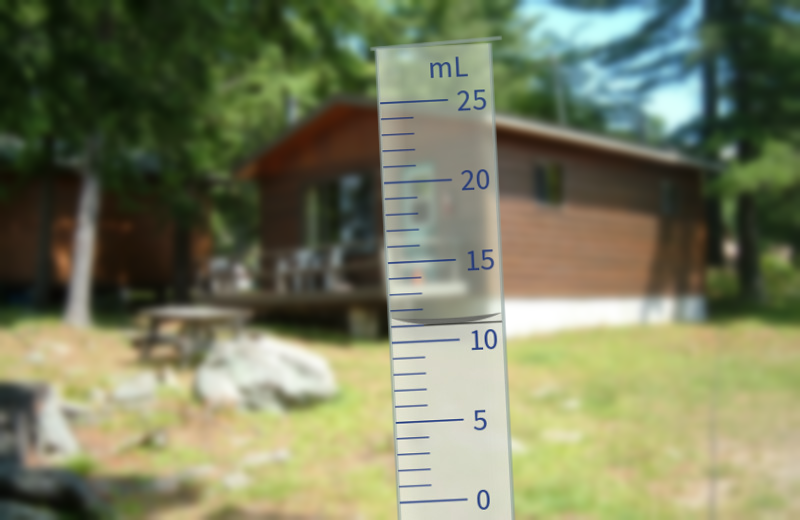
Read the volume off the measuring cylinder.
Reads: 11 mL
